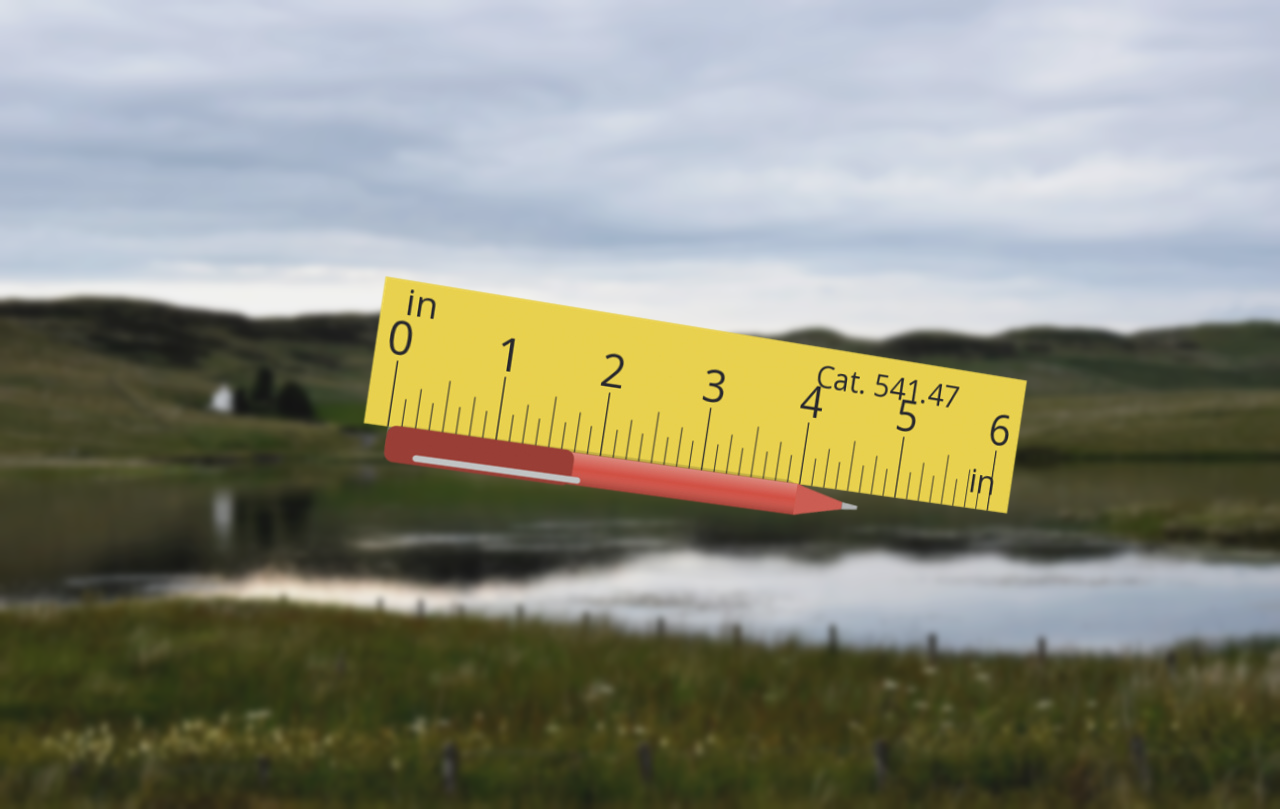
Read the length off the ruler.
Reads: 4.625 in
